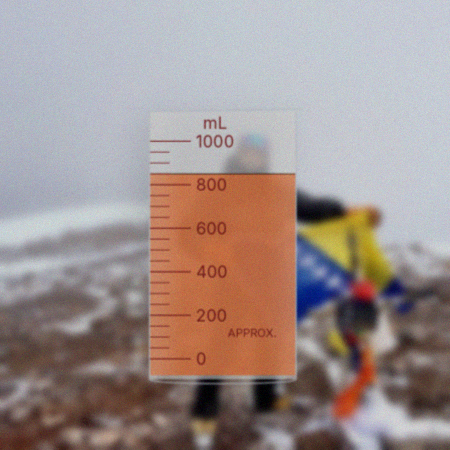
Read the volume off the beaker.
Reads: 850 mL
